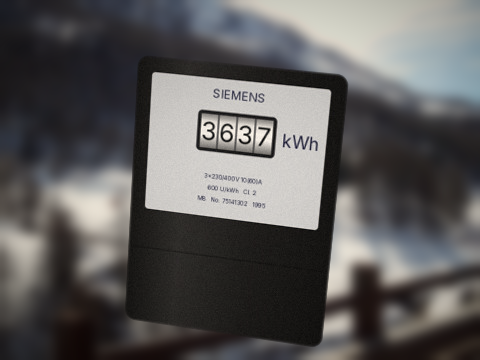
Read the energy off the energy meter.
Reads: 3637 kWh
